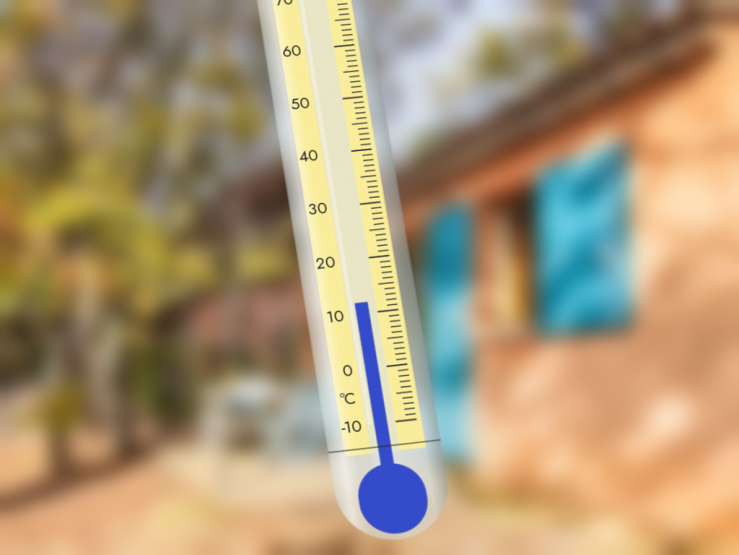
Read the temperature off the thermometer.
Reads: 12 °C
